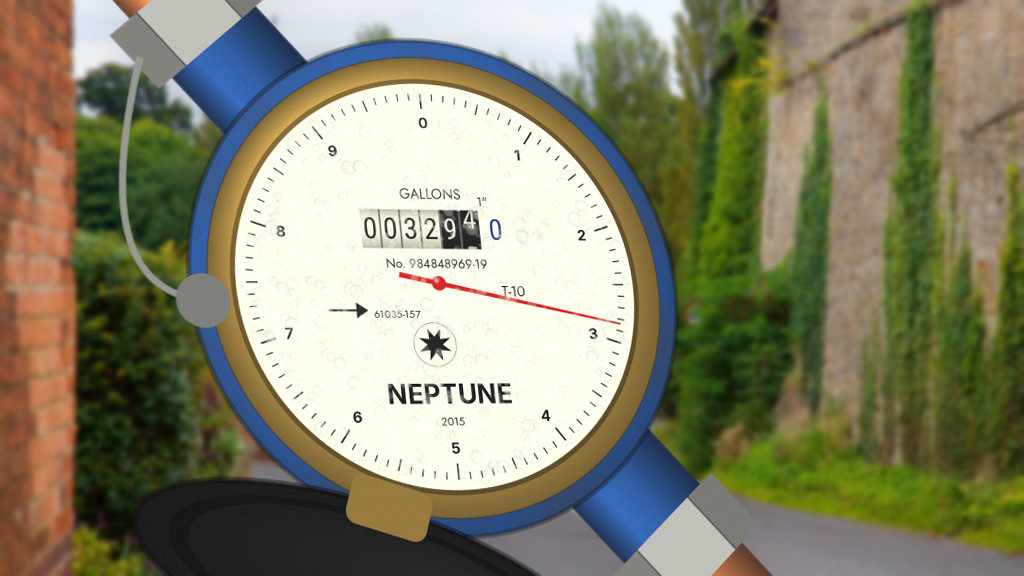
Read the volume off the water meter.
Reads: 32942.8 gal
